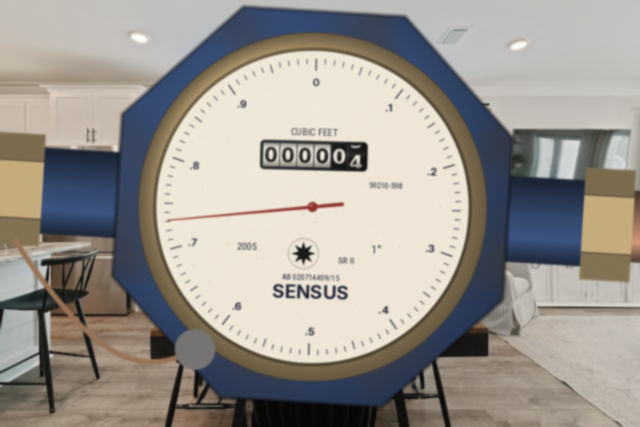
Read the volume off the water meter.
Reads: 3.73 ft³
